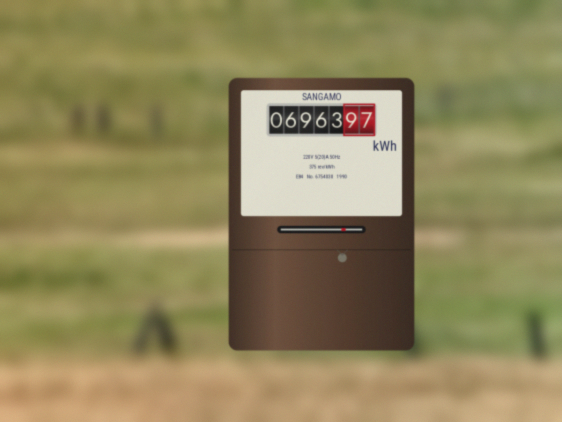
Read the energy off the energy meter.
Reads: 6963.97 kWh
